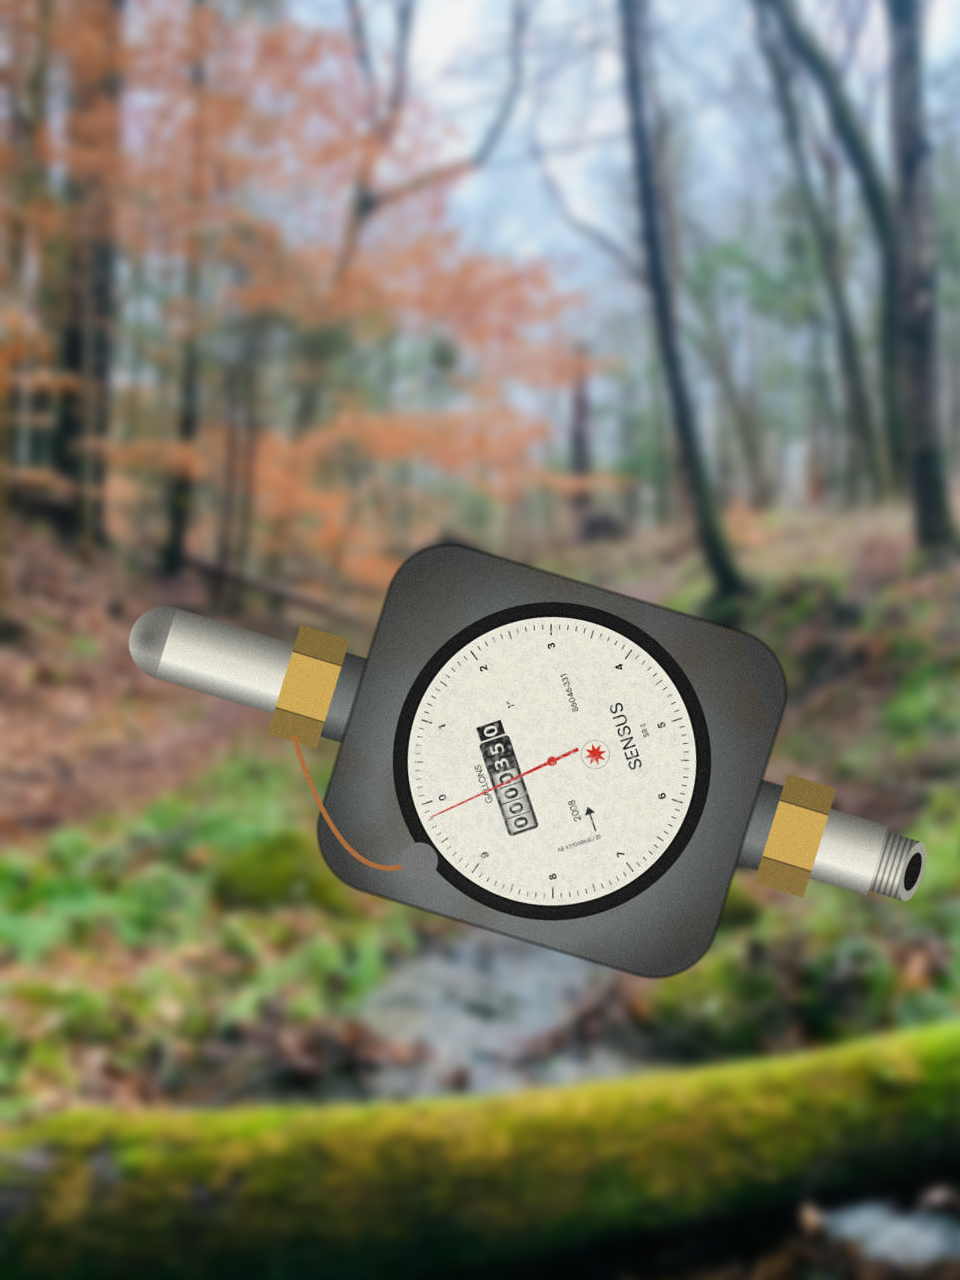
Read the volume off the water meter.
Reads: 349.8 gal
